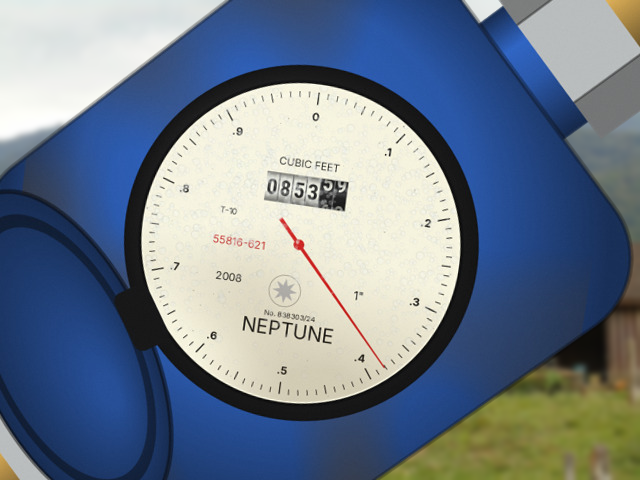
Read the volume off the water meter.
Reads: 85359.38 ft³
